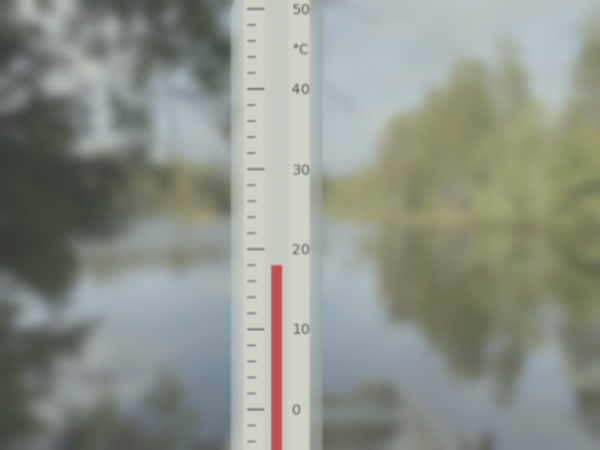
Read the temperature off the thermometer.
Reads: 18 °C
